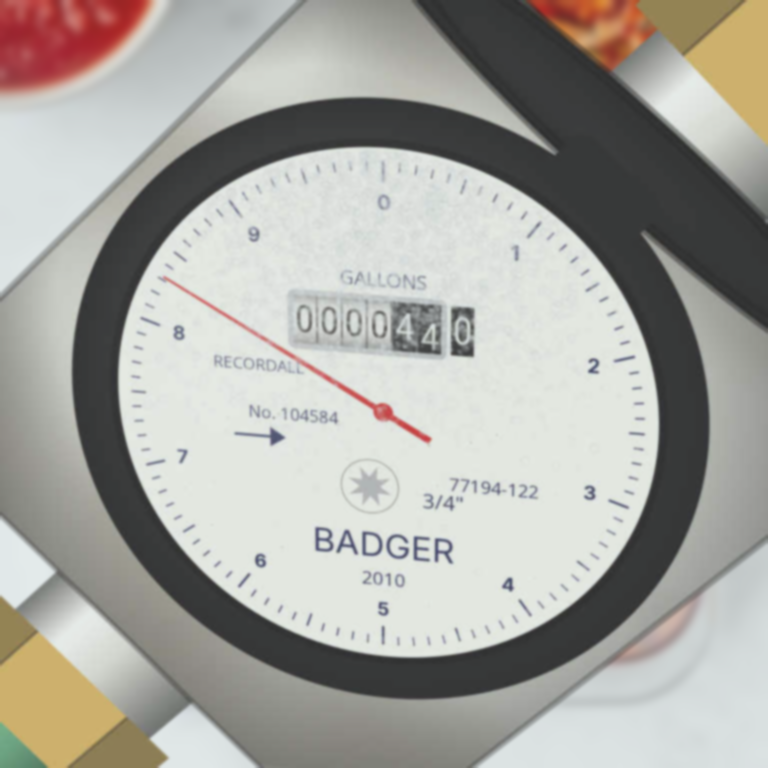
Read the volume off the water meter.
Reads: 438.3 gal
